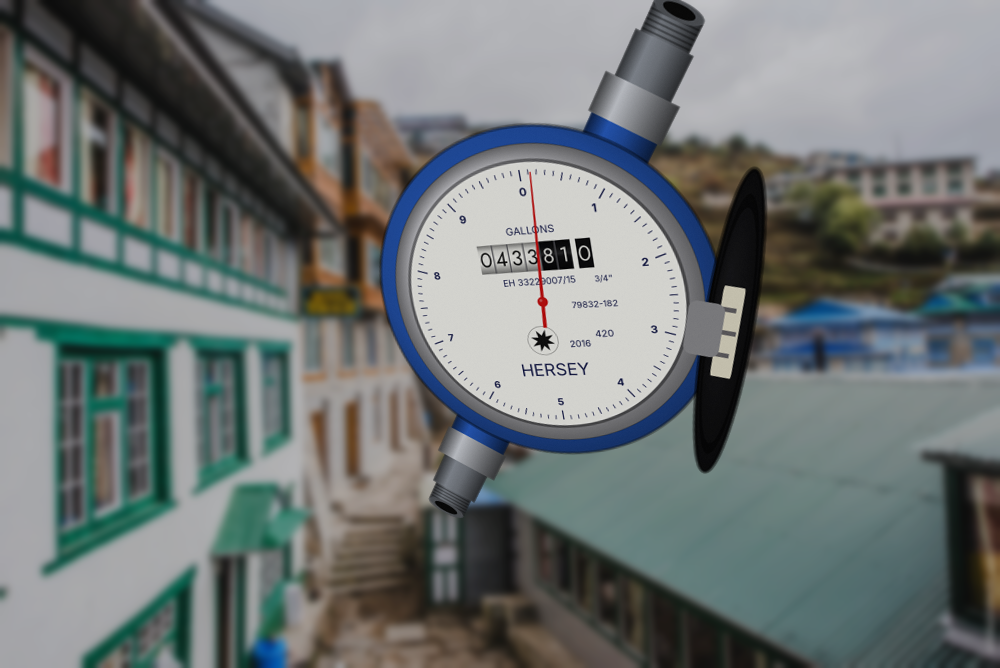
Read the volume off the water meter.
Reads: 433810.1 gal
